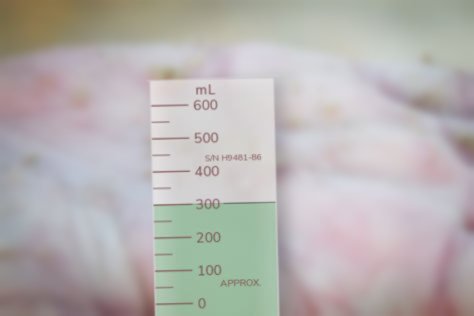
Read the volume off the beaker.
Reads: 300 mL
